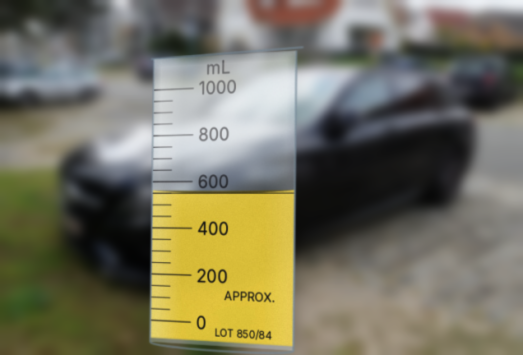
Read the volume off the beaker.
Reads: 550 mL
